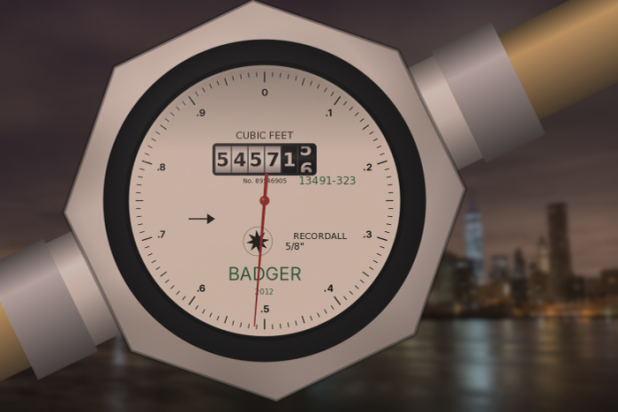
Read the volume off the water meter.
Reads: 545715.51 ft³
